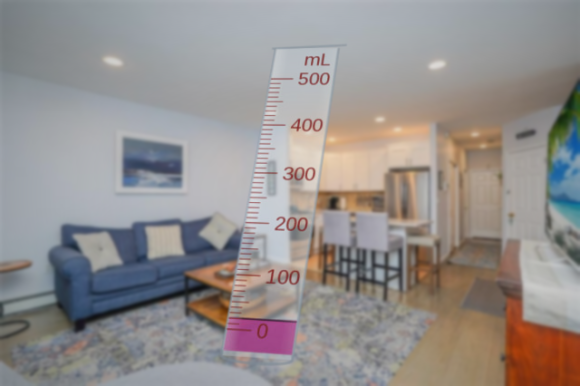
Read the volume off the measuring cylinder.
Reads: 20 mL
